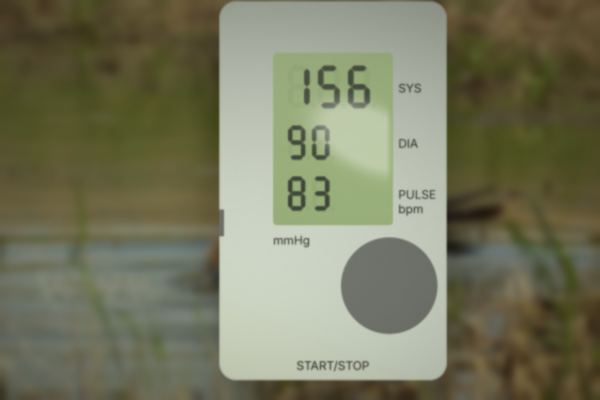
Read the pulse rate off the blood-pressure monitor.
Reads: 83 bpm
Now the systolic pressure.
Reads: 156 mmHg
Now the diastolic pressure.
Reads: 90 mmHg
